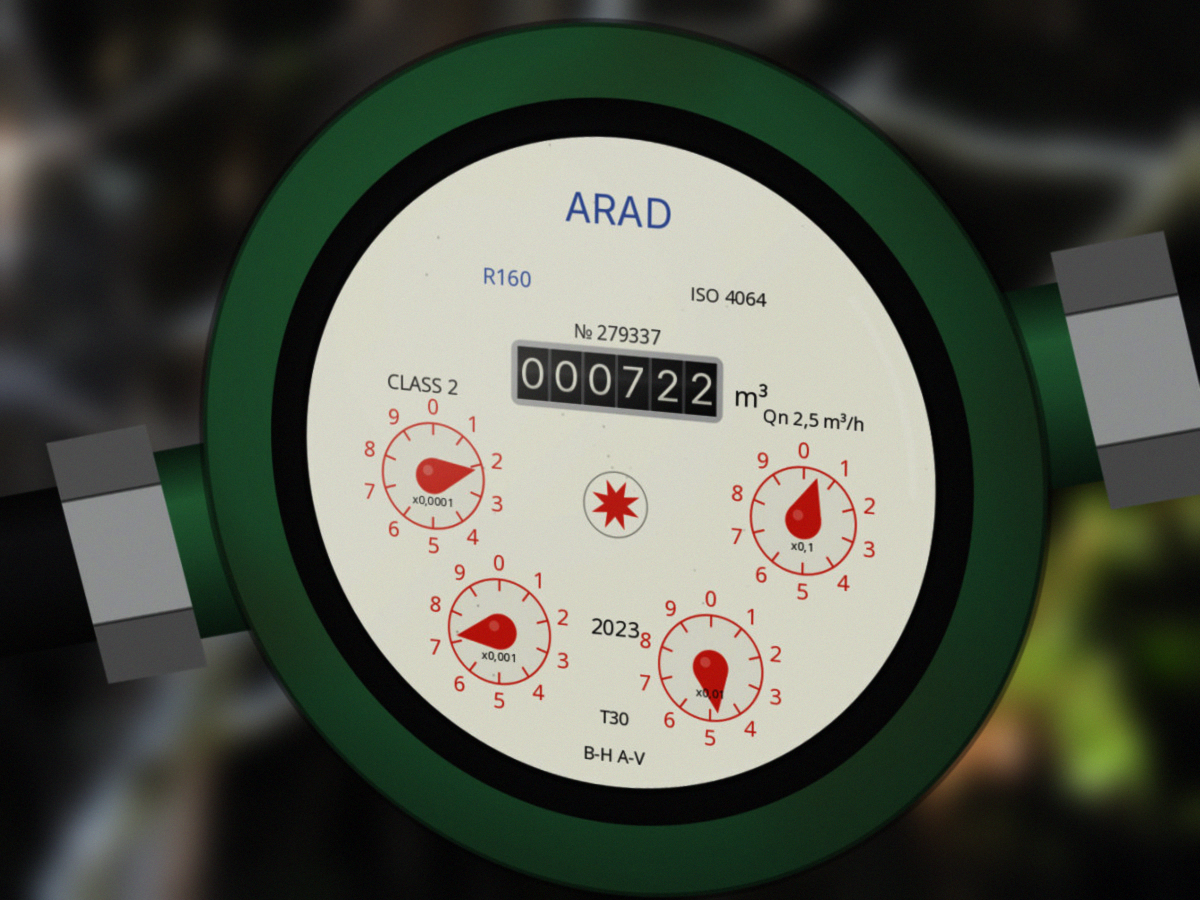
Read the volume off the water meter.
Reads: 722.0472 m³
